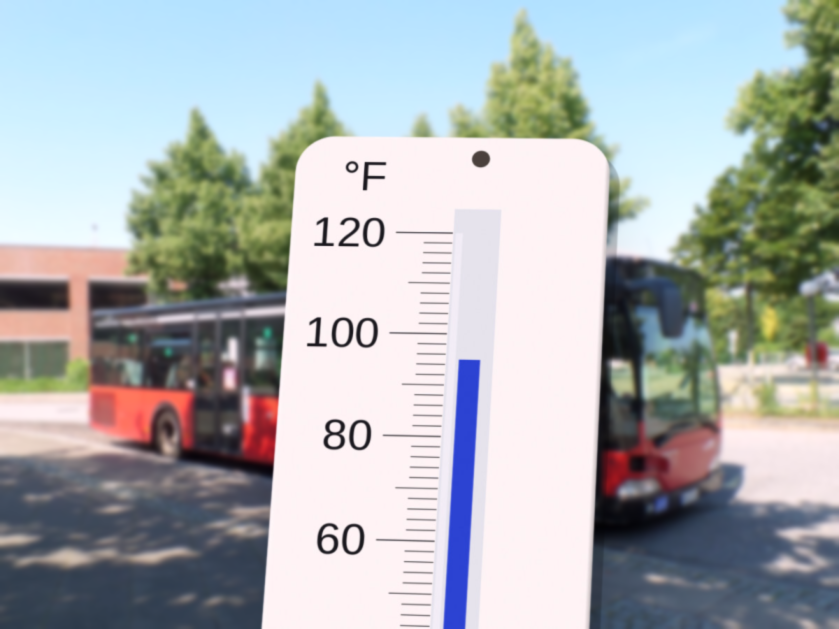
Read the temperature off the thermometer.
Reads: 95 °F
